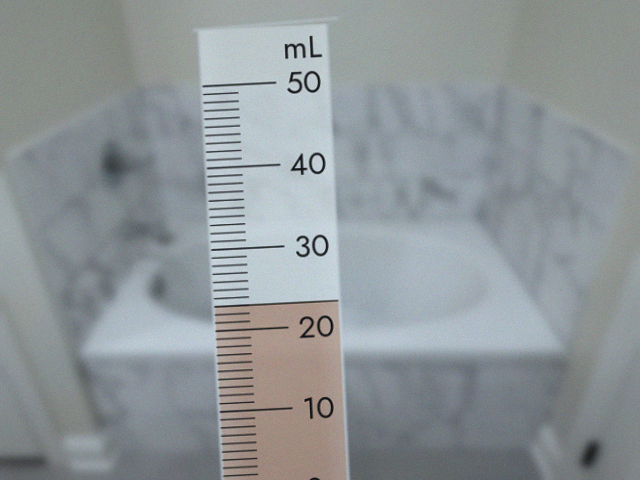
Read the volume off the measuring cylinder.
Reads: 23 mL
